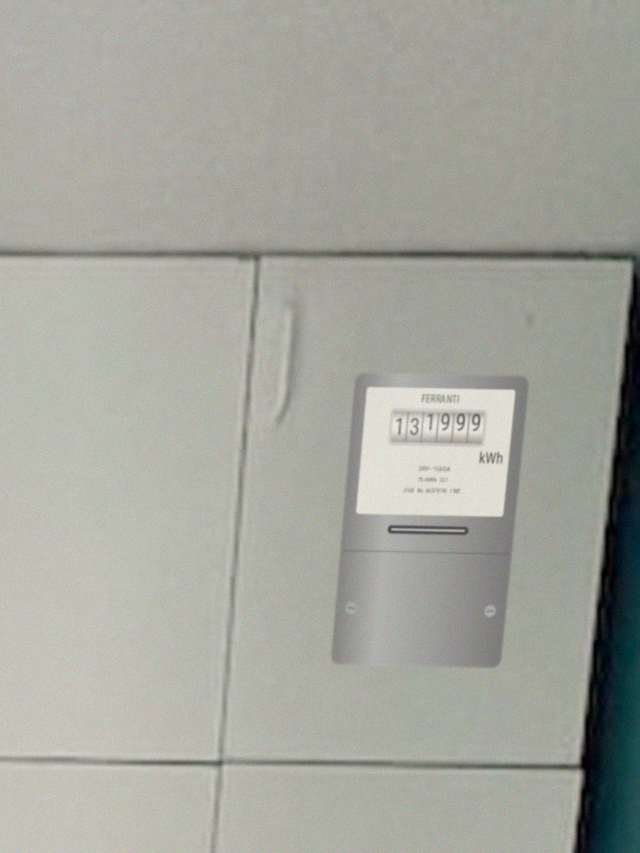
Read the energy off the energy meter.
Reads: 131999 kWh
